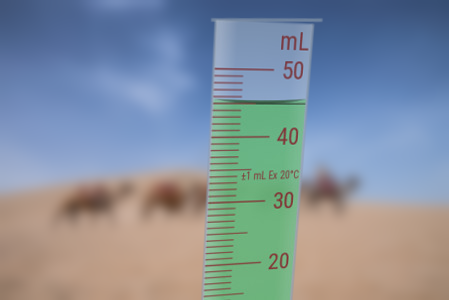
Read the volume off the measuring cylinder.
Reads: 45 mL
